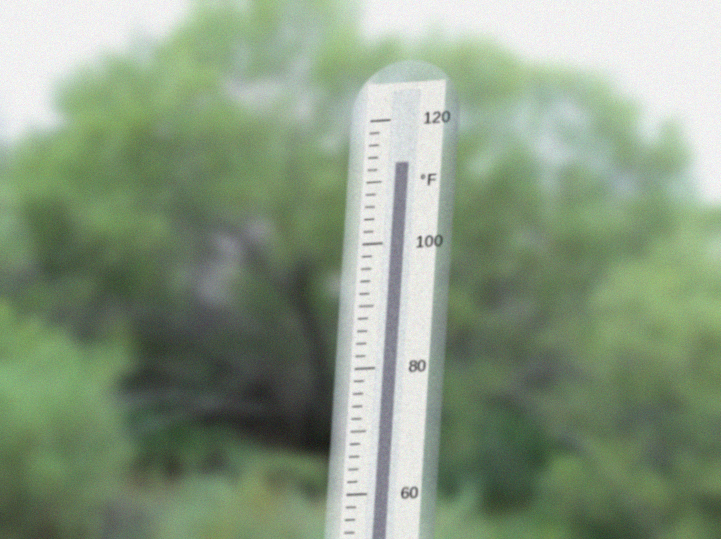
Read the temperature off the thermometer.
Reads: 113 °F
